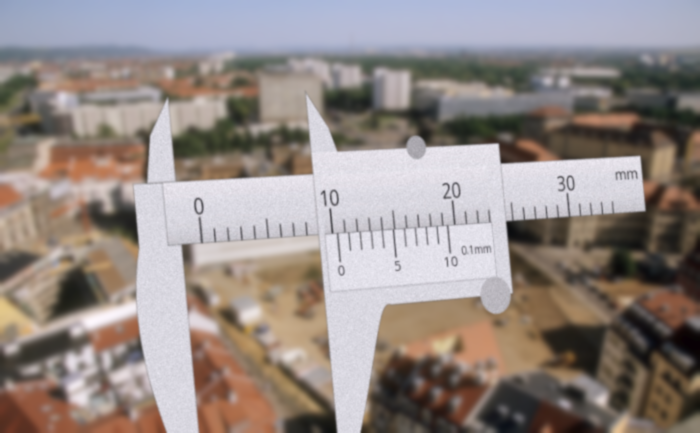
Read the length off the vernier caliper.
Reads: 10.4 mm
